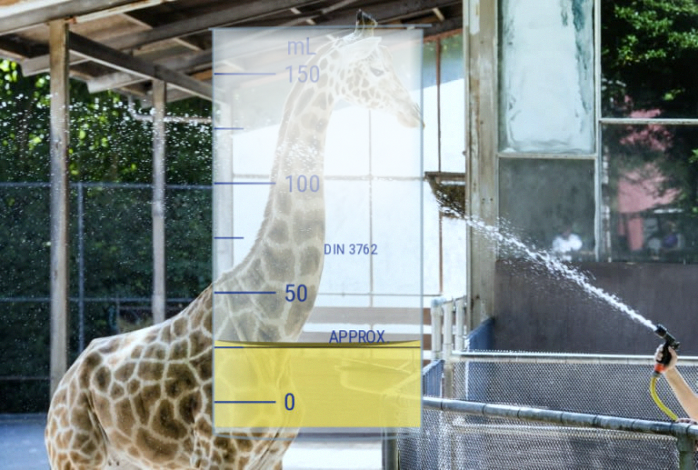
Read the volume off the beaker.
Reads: 25 mL
